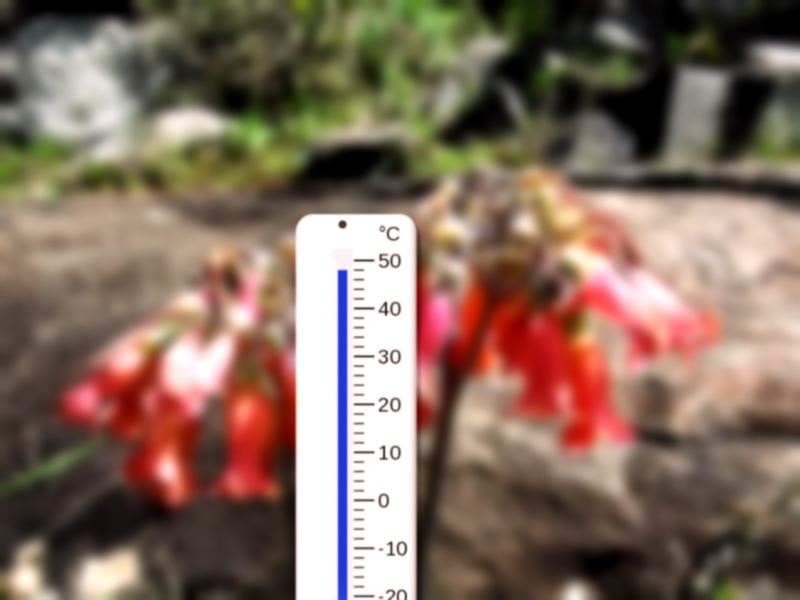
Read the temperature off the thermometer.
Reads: 48 °C
